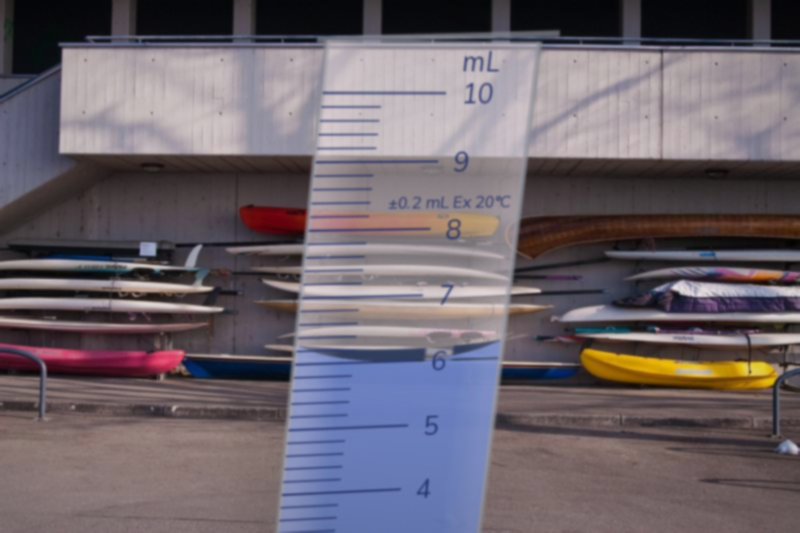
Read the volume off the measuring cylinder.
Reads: 6 mL
